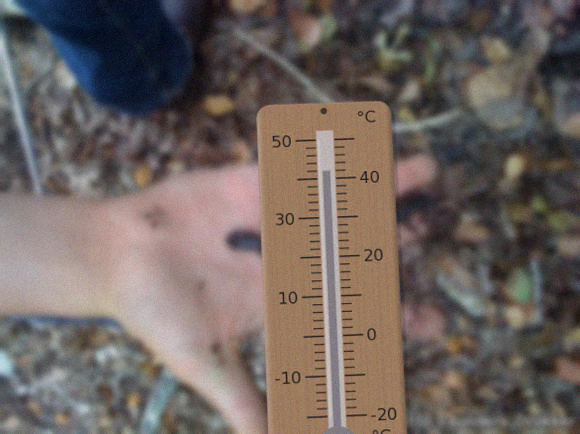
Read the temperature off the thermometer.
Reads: 42 °C
